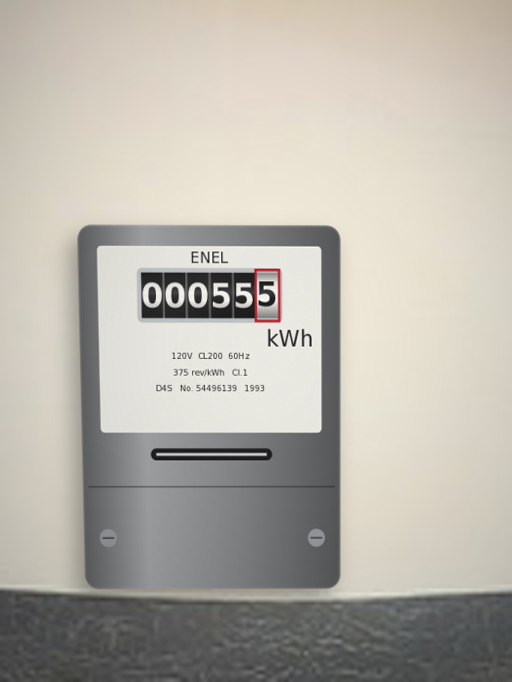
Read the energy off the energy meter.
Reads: 55.5 kWh
